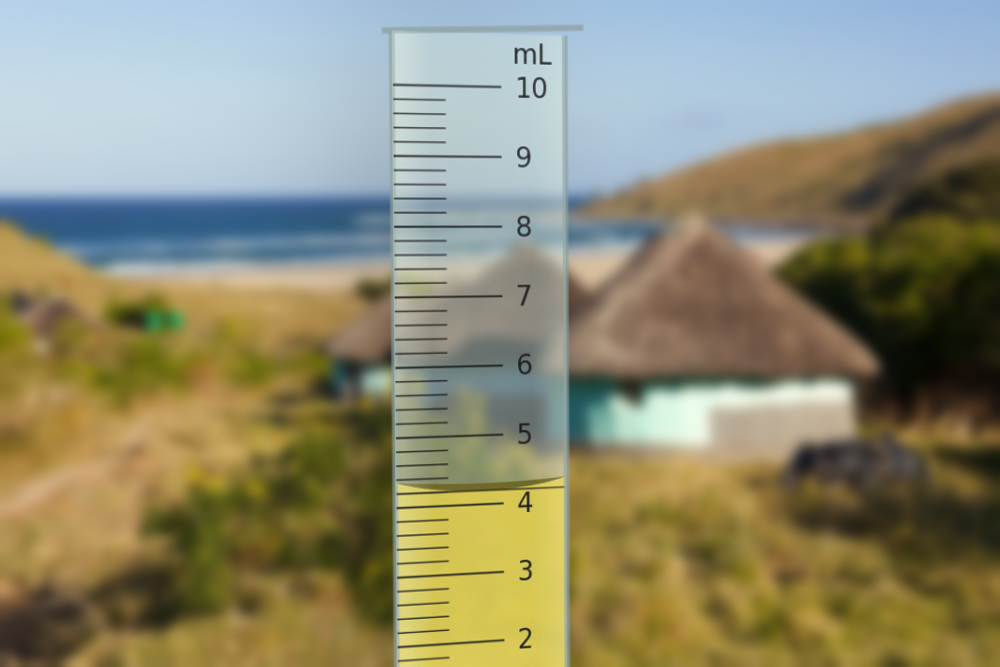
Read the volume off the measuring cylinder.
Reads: 4.2 mL
